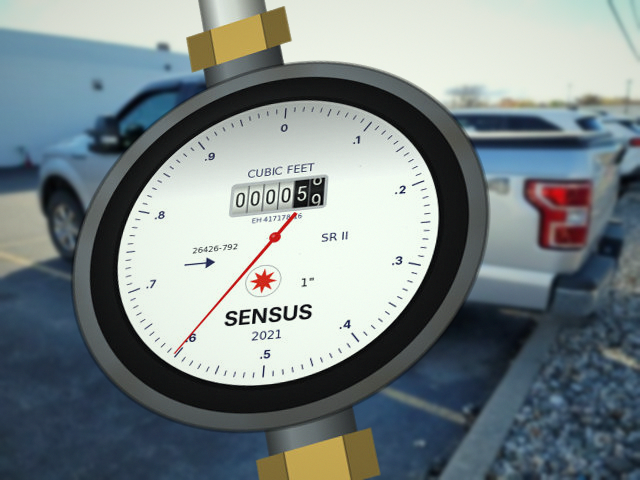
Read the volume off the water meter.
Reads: 58.60 ft³
